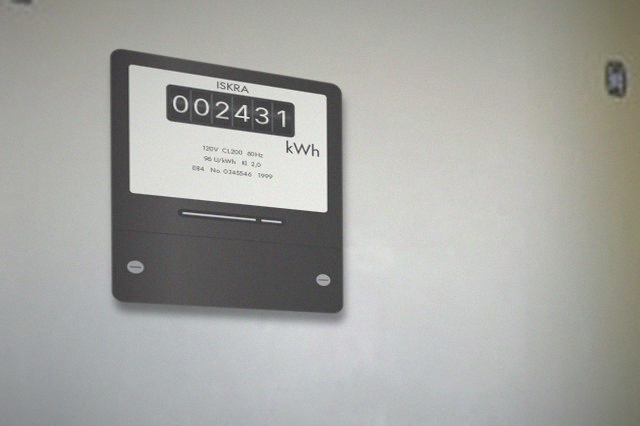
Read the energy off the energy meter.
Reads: 2431 kWh
